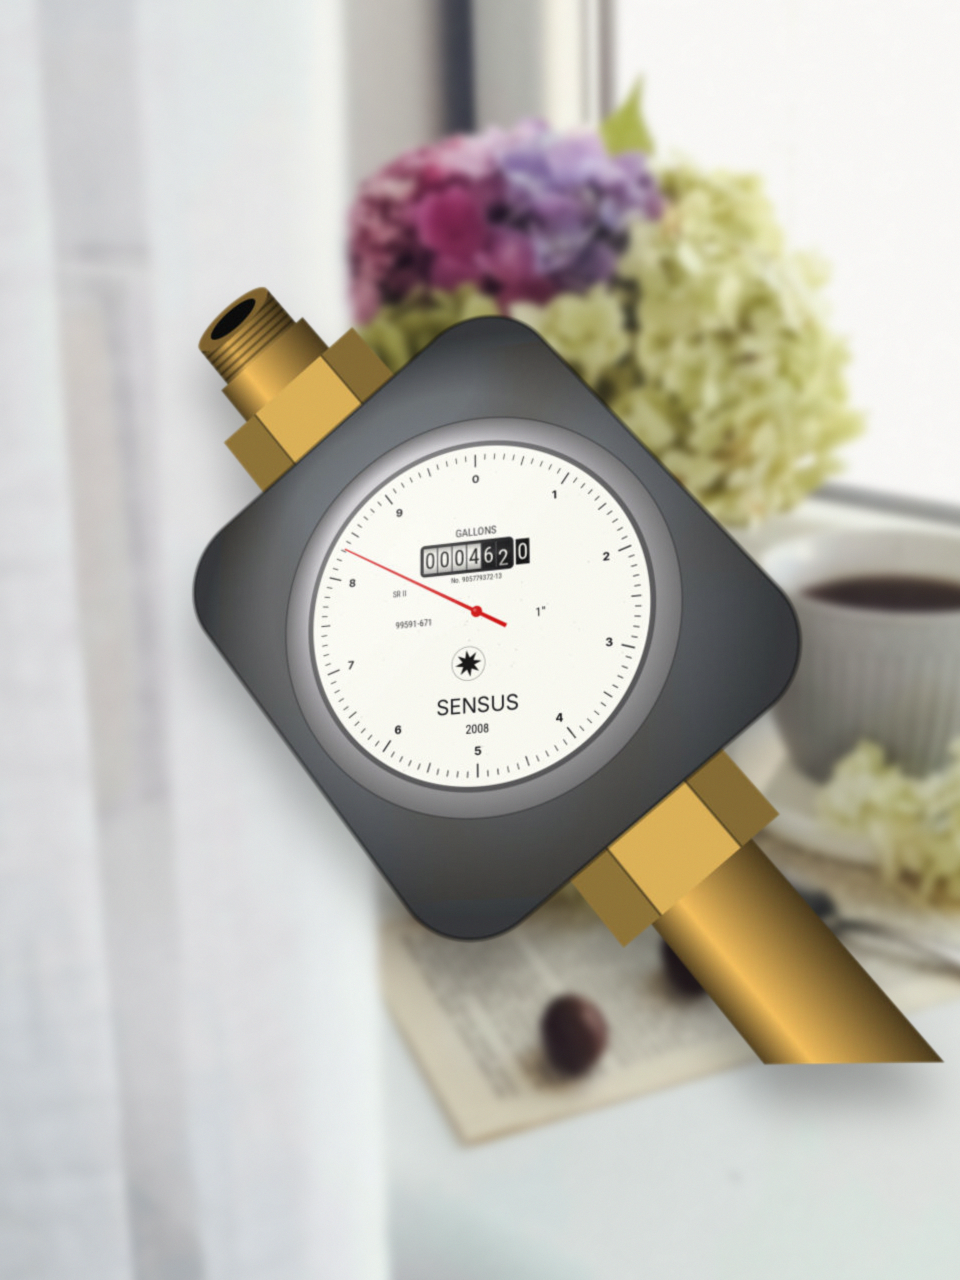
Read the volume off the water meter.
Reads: 4618.3 gal
